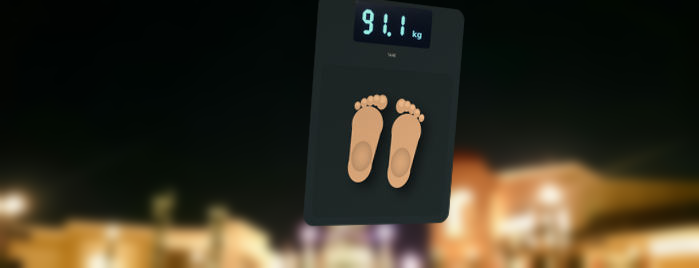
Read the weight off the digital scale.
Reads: 91.1 kg
